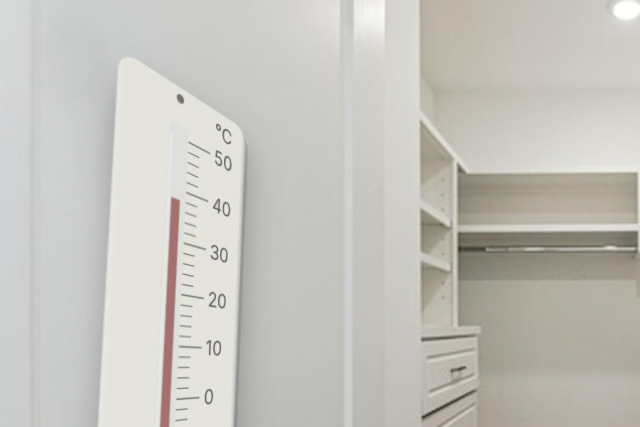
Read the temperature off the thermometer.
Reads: 38 °C
